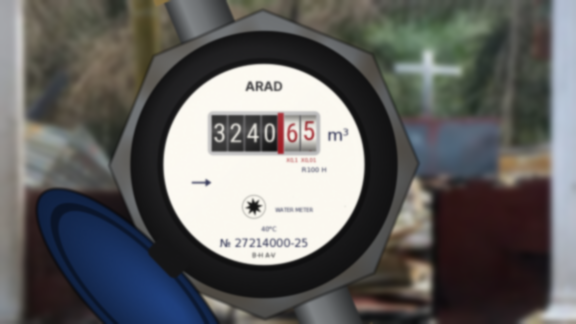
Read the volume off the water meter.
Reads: 3240.65 m³
